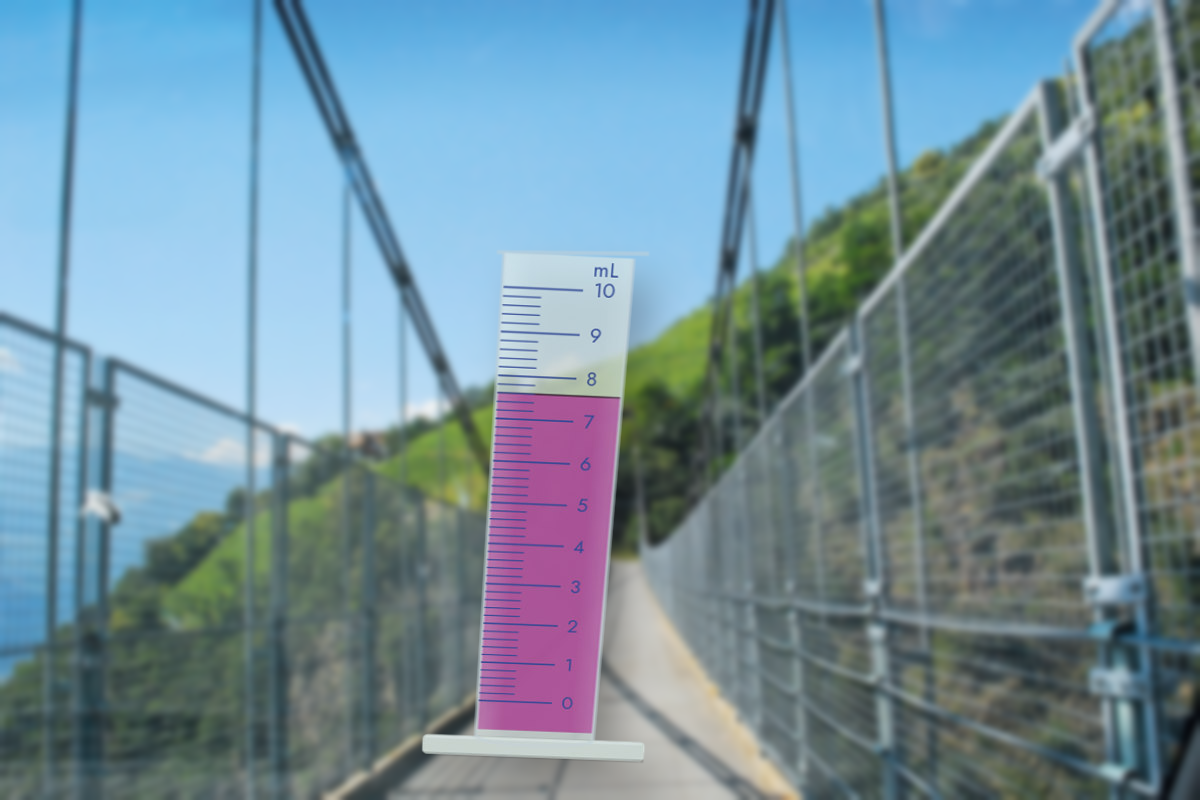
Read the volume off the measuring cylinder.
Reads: 7.6 mL
